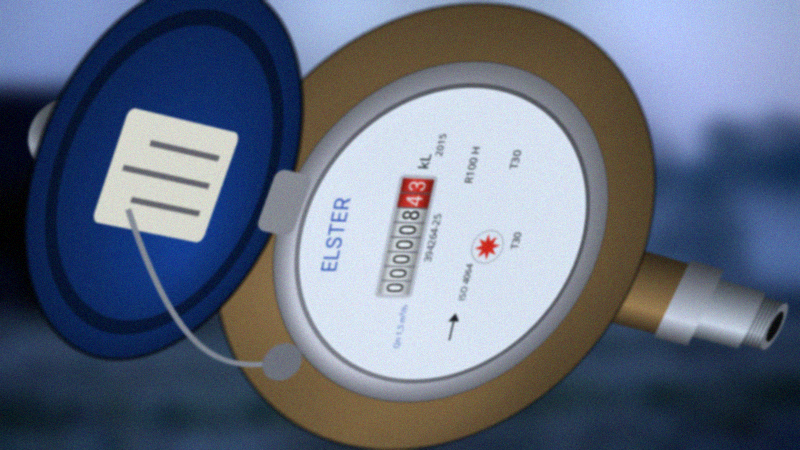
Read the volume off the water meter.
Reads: 8.43 kL
